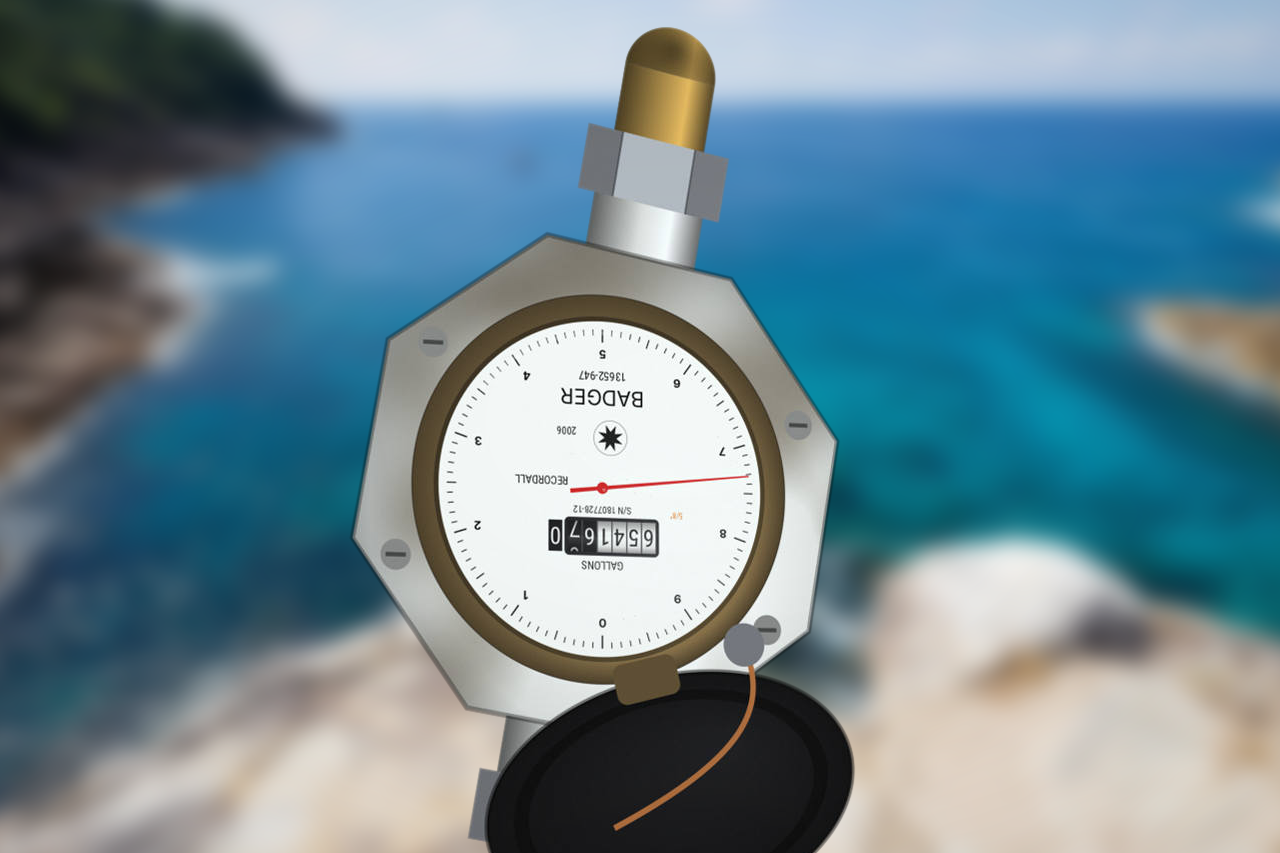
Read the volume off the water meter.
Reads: 6541667.3 gal
